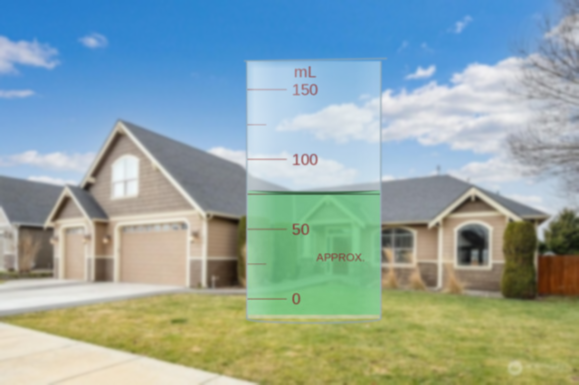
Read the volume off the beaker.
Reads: 75 mL
